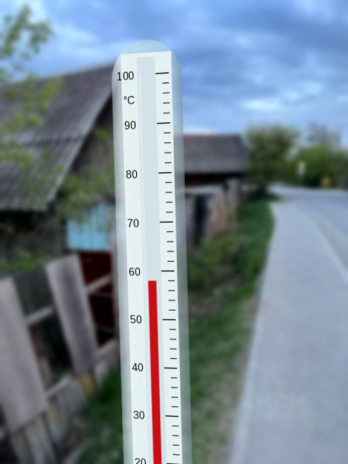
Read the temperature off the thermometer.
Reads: 58 °C
